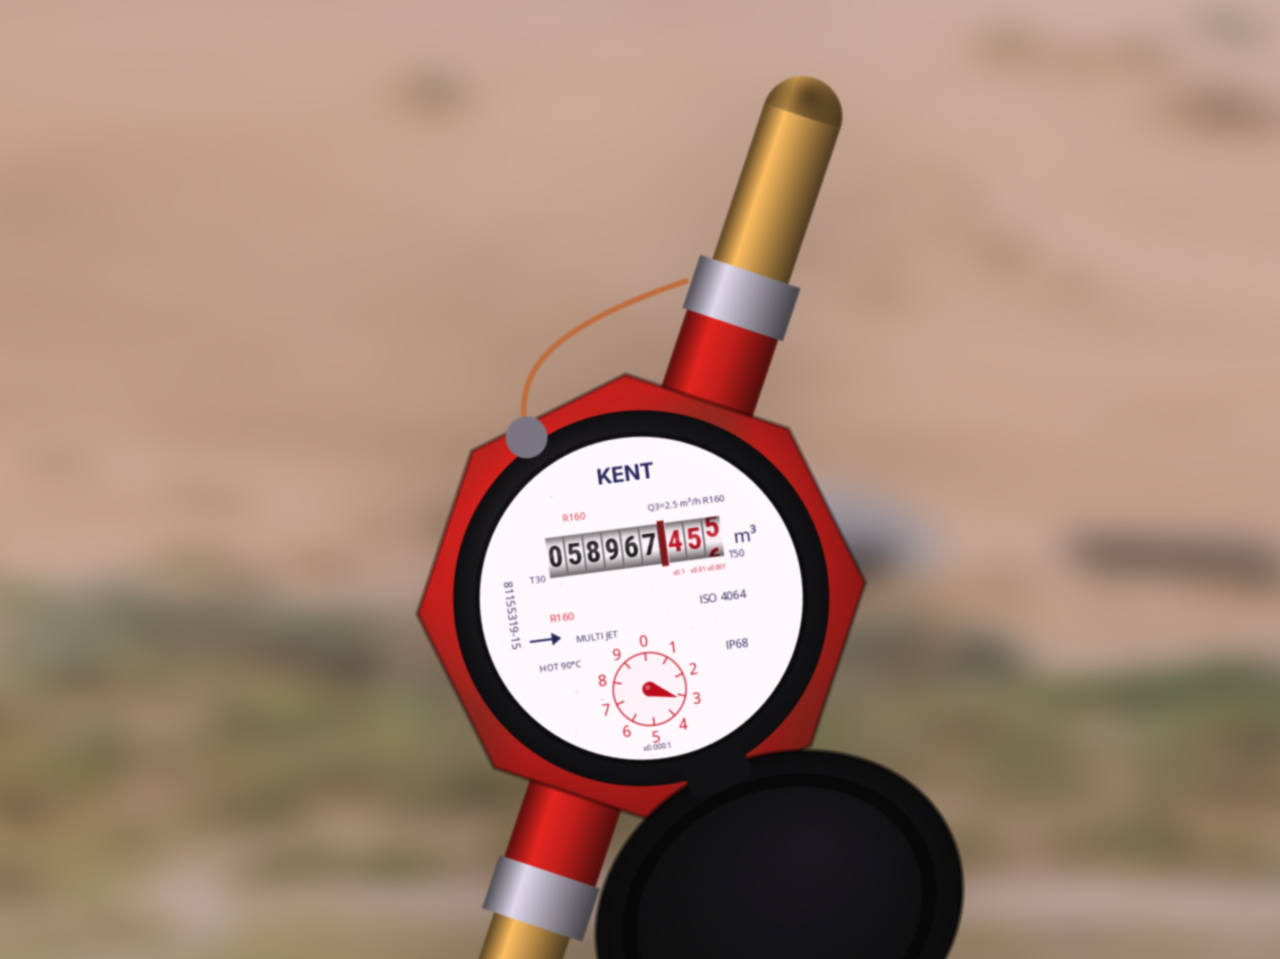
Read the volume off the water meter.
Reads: 58967.4553 m³
